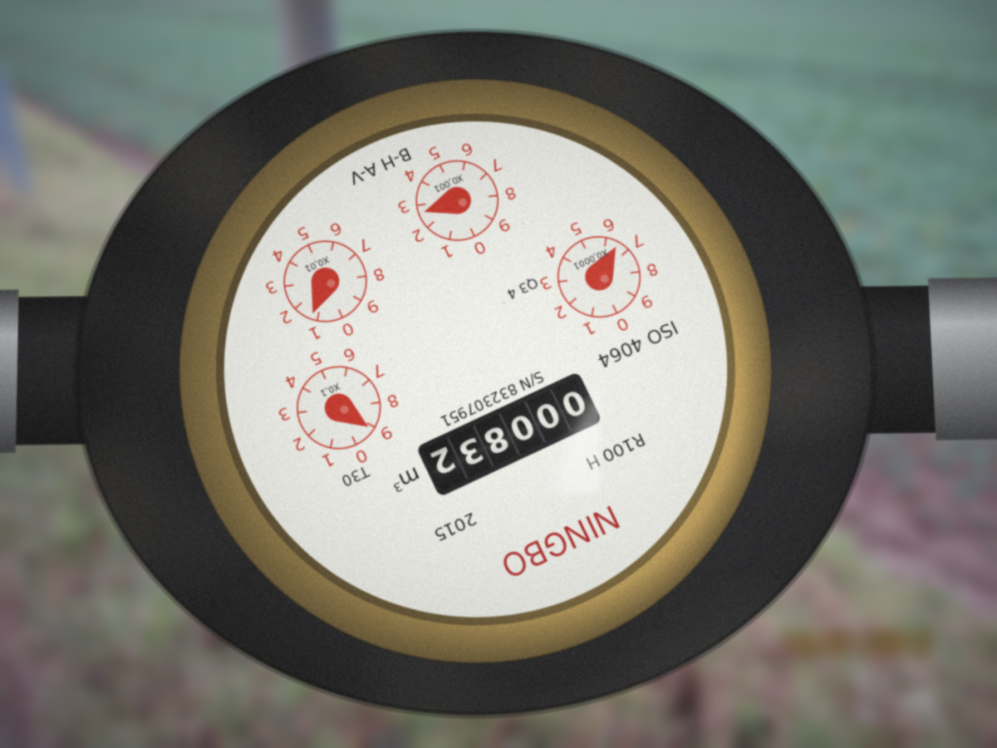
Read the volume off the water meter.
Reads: 831.9126 m³
